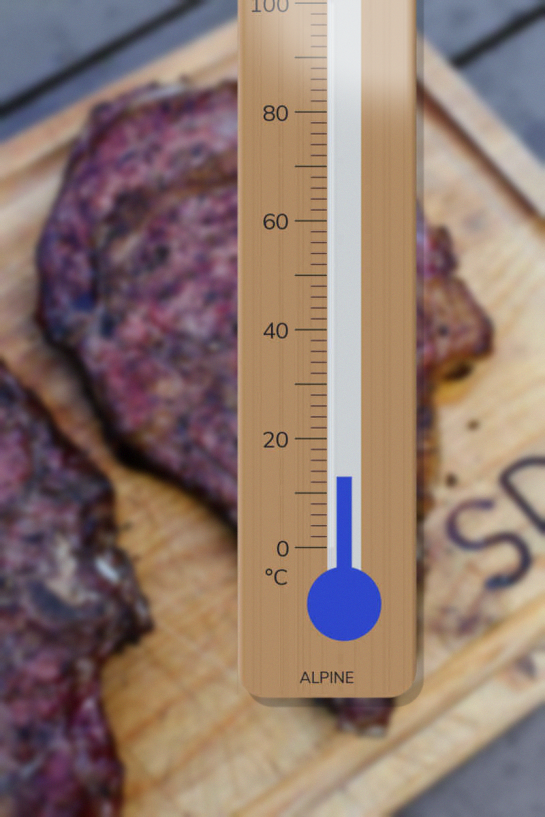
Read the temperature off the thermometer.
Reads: 13 °C
